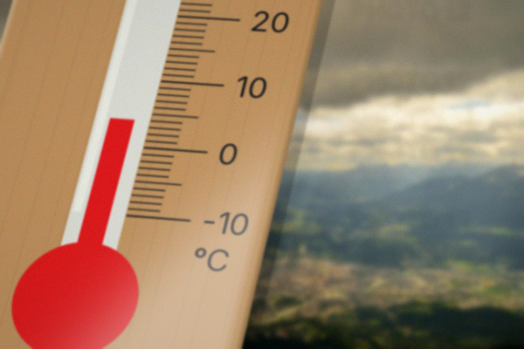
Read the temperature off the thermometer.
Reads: 4 °C
